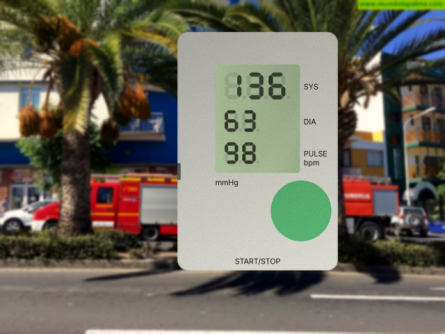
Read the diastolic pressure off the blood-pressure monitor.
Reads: 63 mmHg
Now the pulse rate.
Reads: 98 bpm
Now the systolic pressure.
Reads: 136 mmHg
